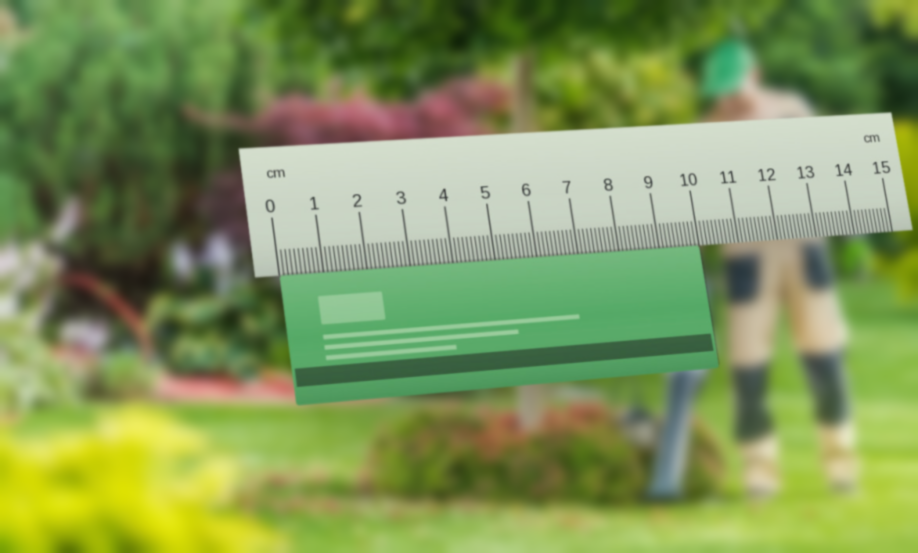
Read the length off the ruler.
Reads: 10 cm
